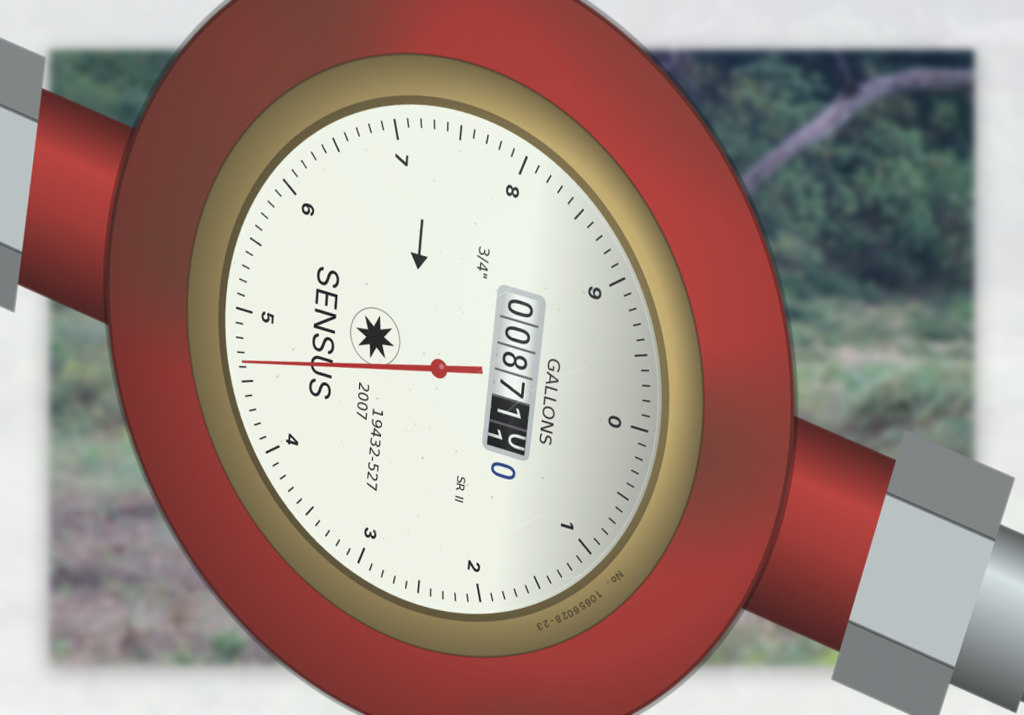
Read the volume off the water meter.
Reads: 87104.6 gal
